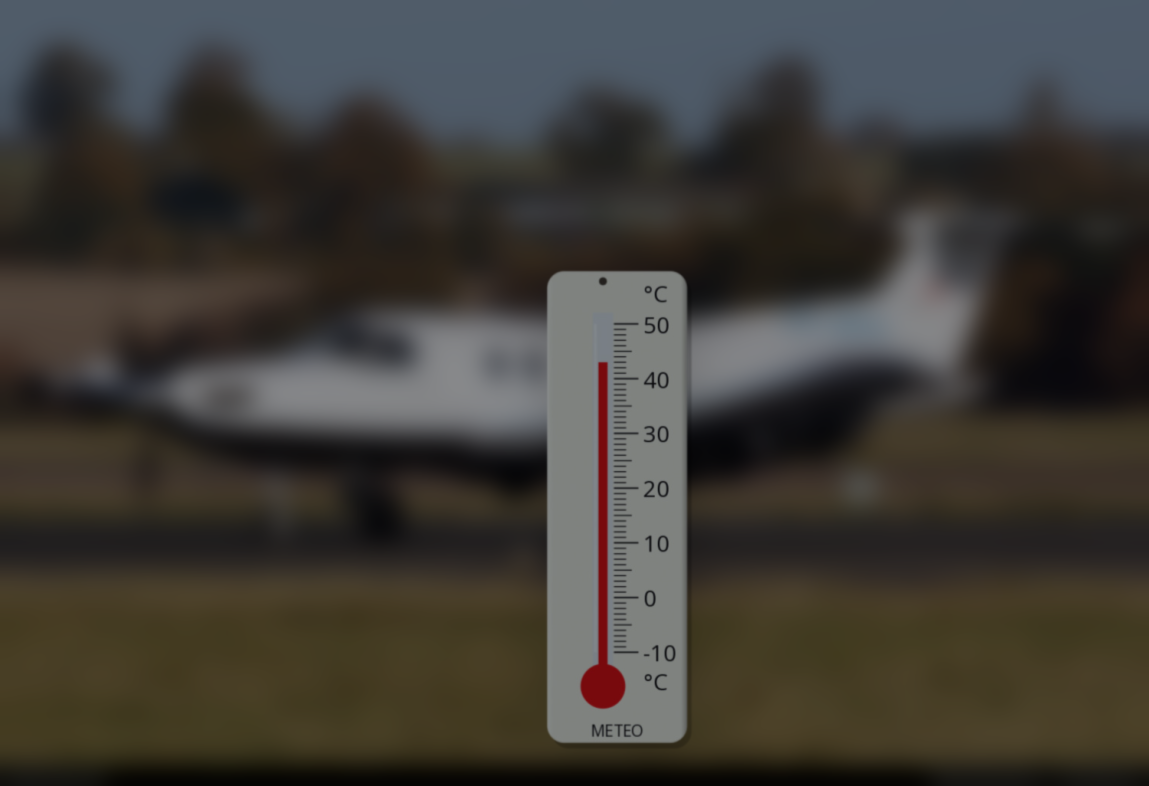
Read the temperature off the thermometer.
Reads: 43 °C
